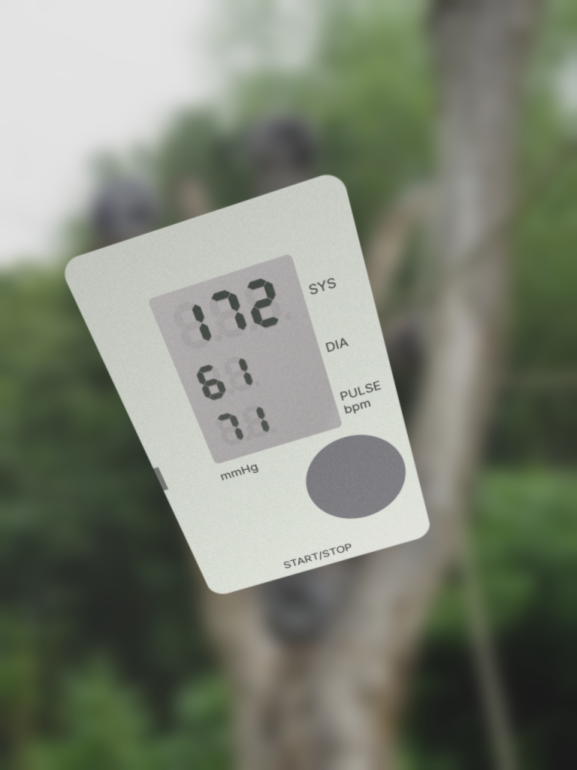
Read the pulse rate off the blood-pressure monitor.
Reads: 71 bpm
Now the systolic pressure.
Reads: 172 mmHg
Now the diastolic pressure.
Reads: 61 mmHg
